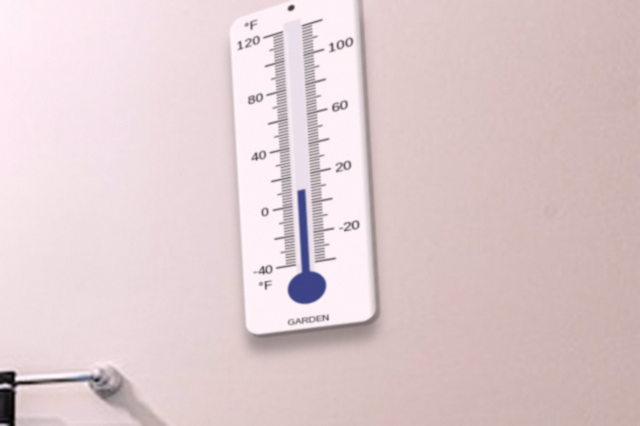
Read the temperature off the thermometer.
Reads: 10 °F
